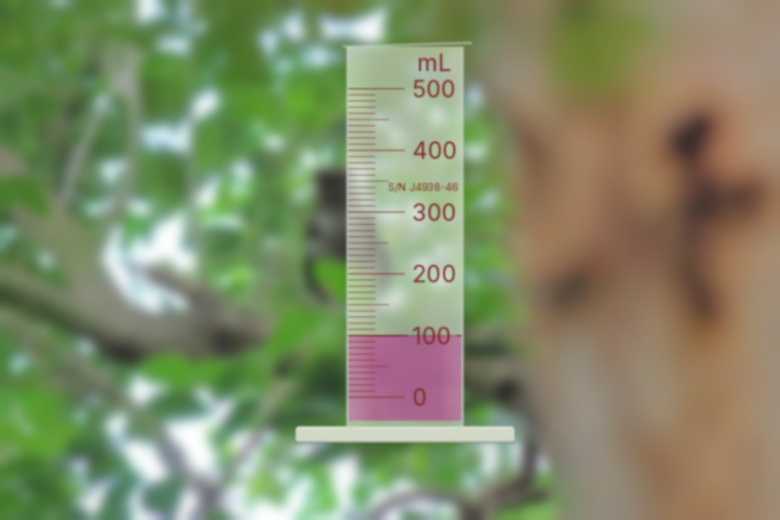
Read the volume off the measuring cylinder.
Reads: 100 mL
